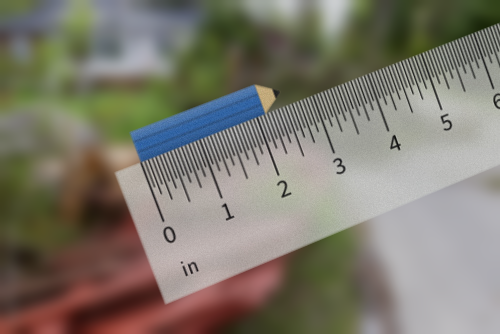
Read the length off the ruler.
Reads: 2.5 in
